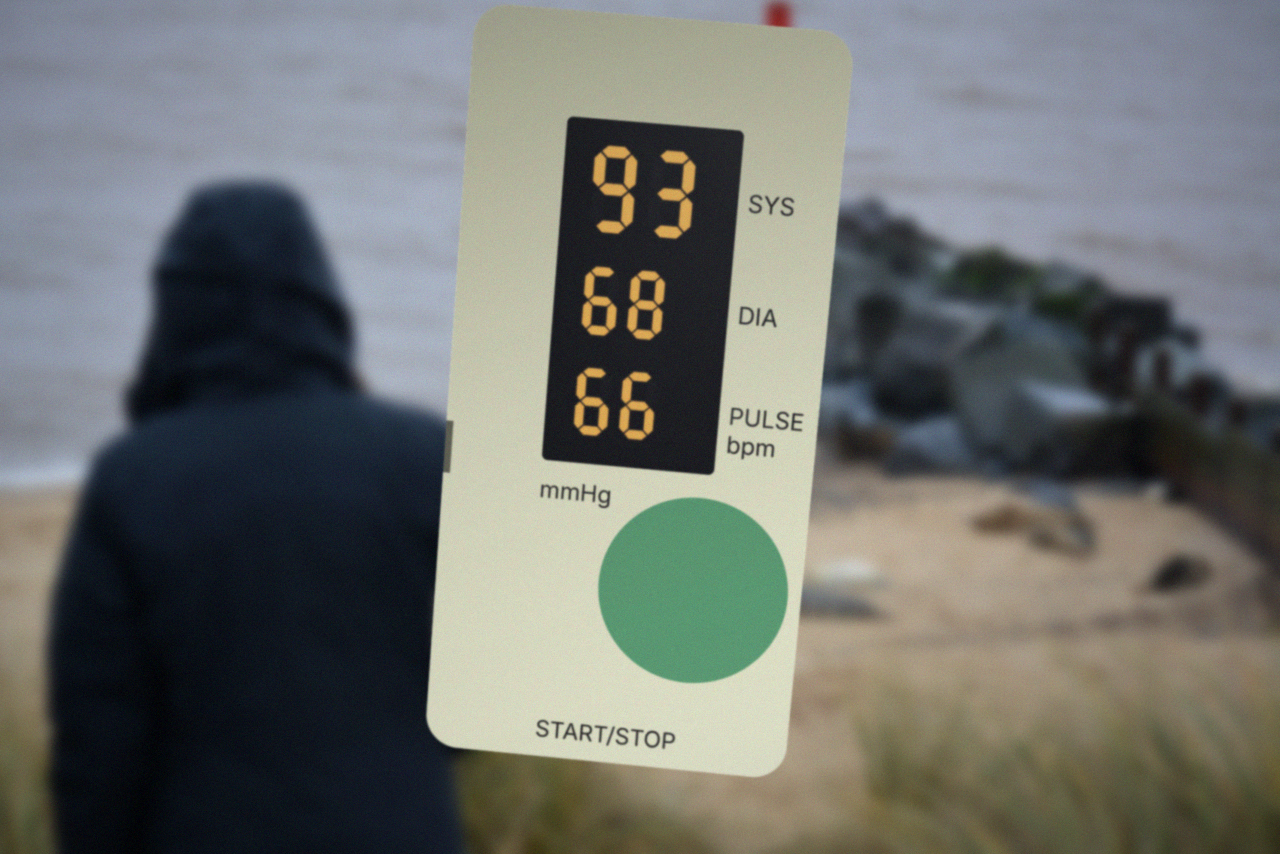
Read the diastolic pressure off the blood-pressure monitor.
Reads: 68 mmHg
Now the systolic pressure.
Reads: 93 mmHg
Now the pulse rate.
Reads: 66 bpm
